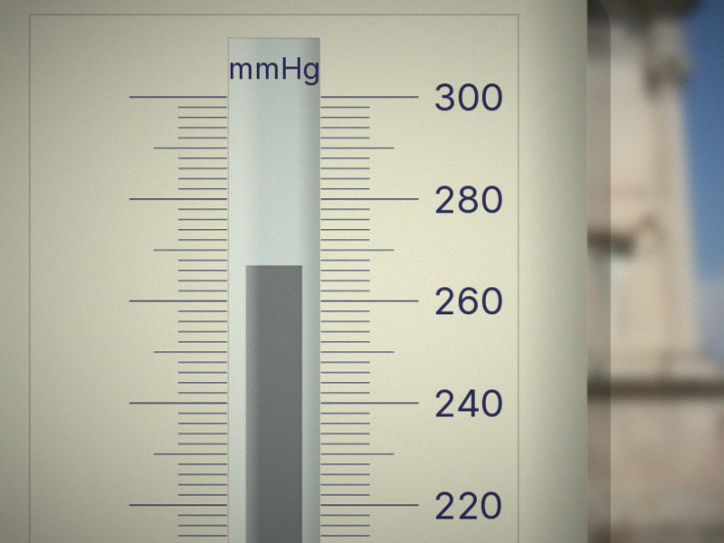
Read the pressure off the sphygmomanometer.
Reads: 267 mmHg
